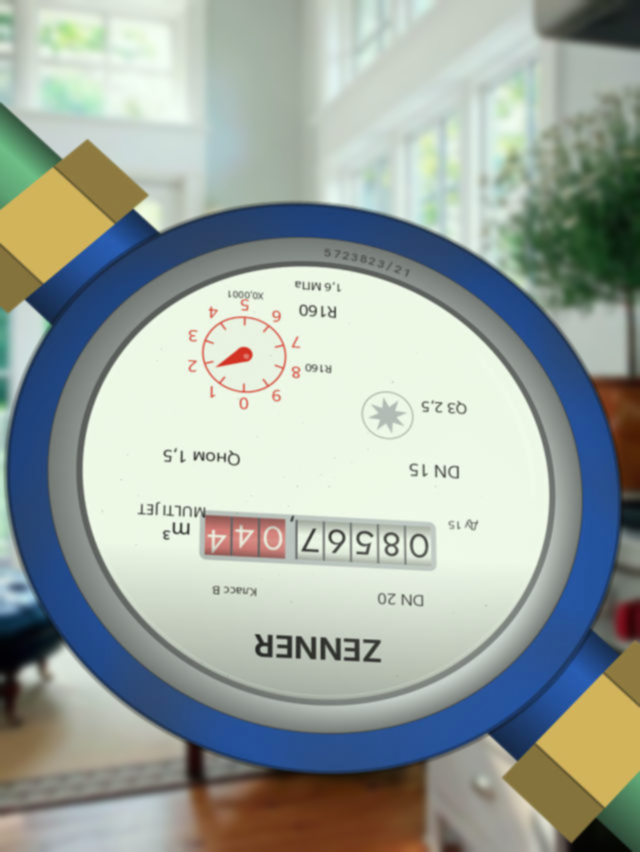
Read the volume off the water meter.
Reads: 8567.0441 m³
